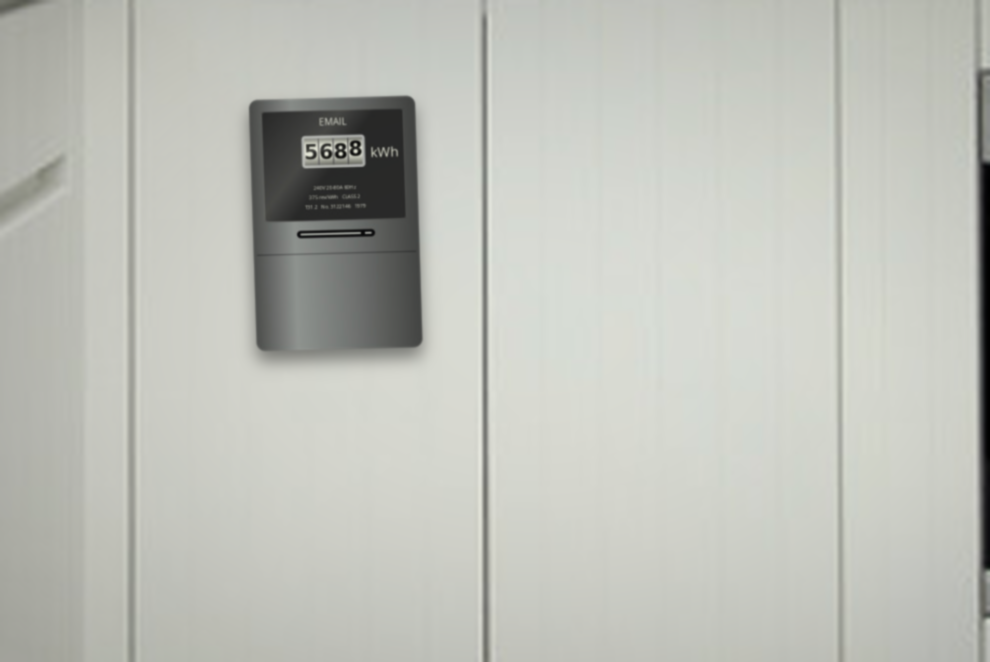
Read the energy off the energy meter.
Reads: 5688 kWh
